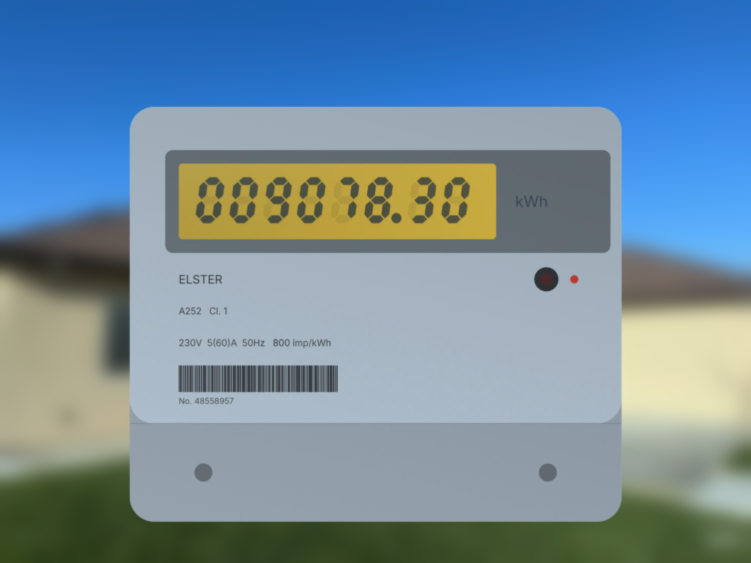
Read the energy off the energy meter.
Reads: 9078.30 kWh
